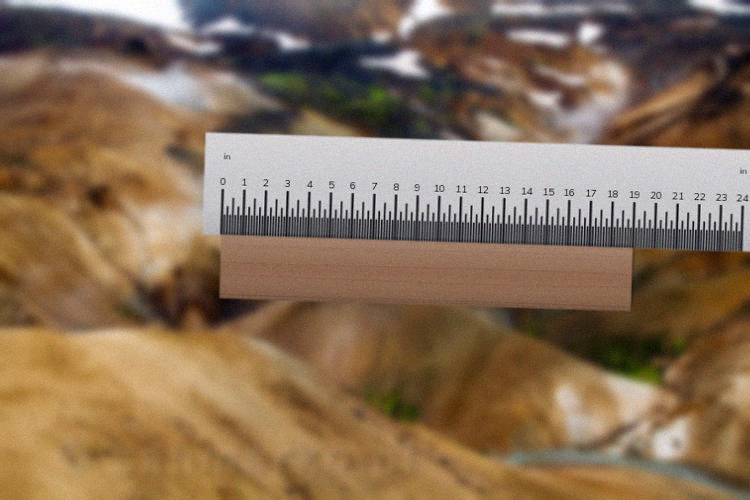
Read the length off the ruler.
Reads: 19 in
